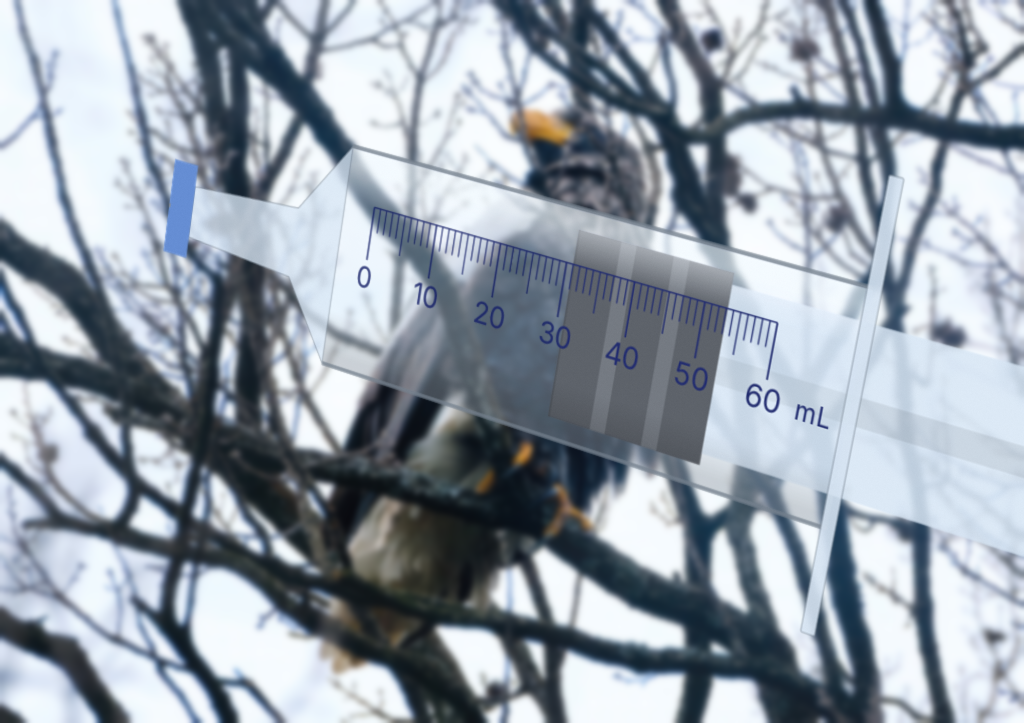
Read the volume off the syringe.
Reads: 31 mL
